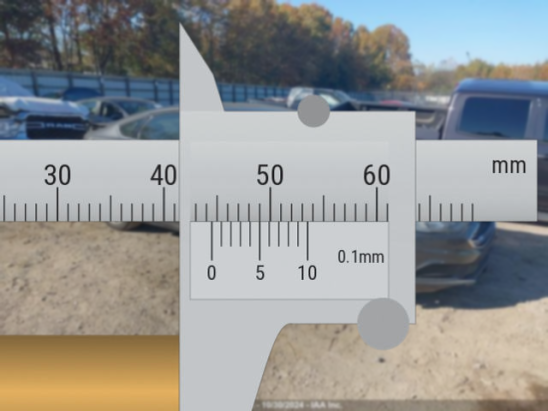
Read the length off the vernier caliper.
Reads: 44.5 mm
